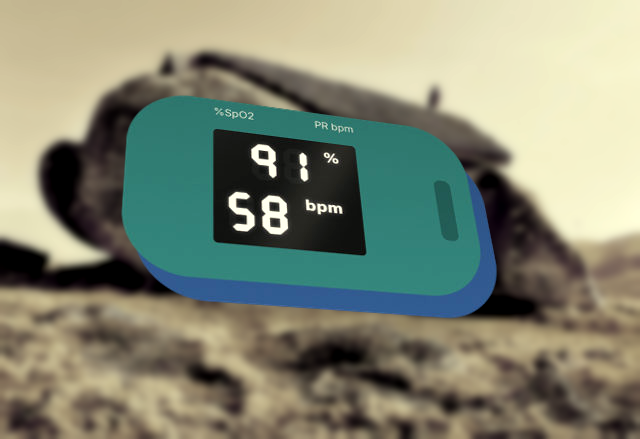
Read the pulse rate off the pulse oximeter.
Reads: 58 bpm
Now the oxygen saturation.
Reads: 91 %
